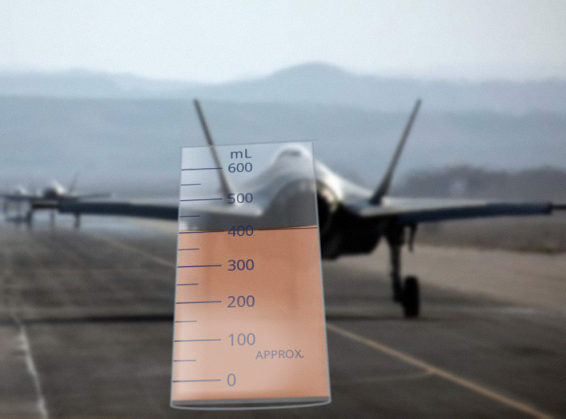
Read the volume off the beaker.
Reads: 400 mL
